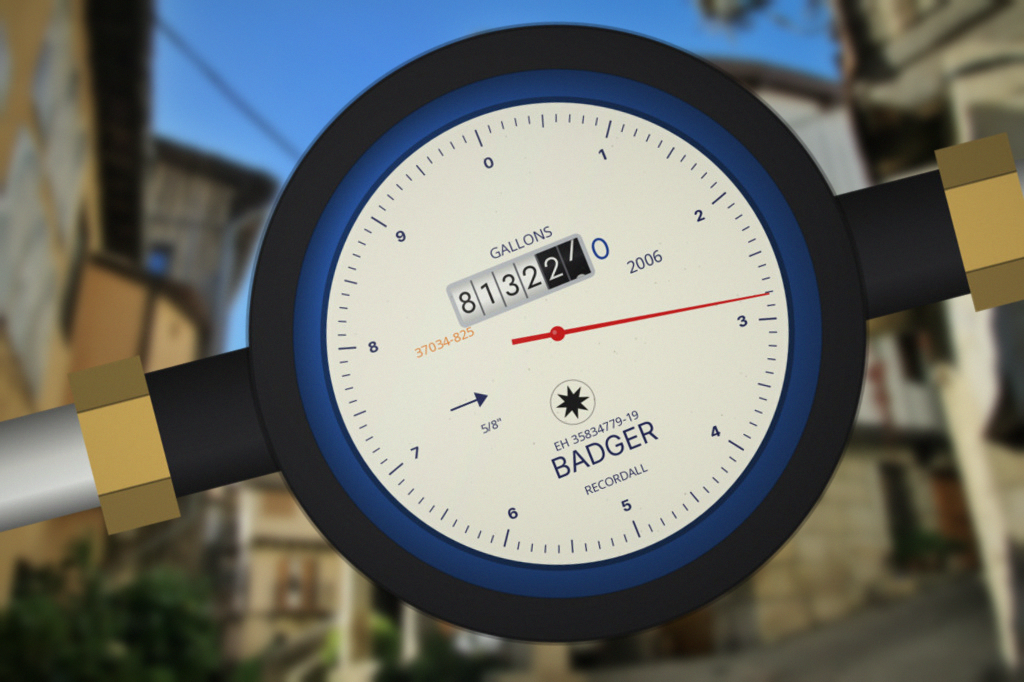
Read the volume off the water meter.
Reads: 8132272.8 gal
